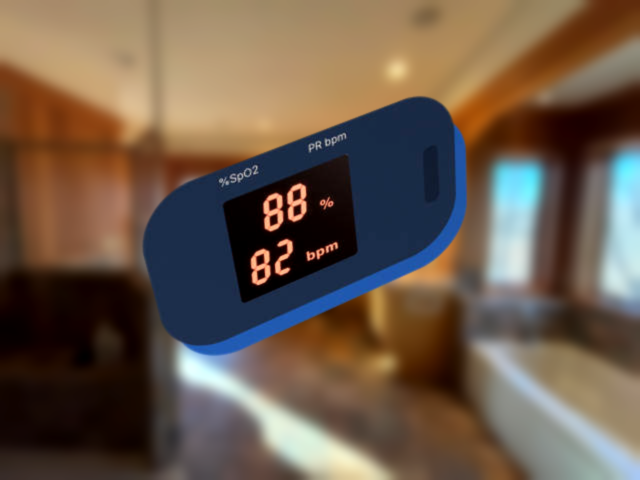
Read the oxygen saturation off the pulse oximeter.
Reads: 88 %
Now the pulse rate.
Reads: 82 bpm
